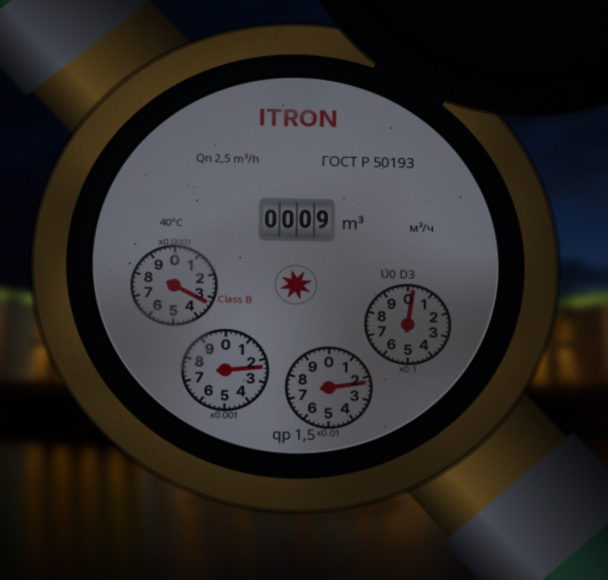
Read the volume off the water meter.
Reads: 9.0223 m³
